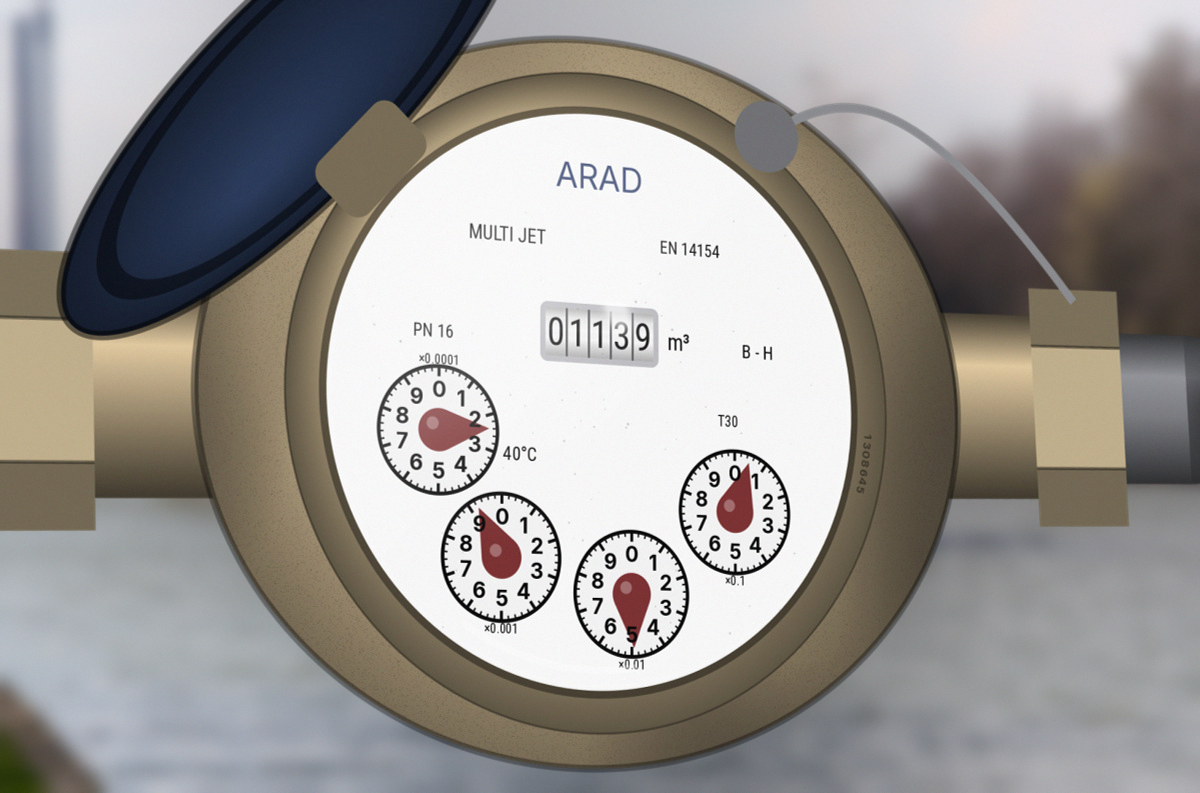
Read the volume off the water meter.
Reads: 1139.0492 m³
